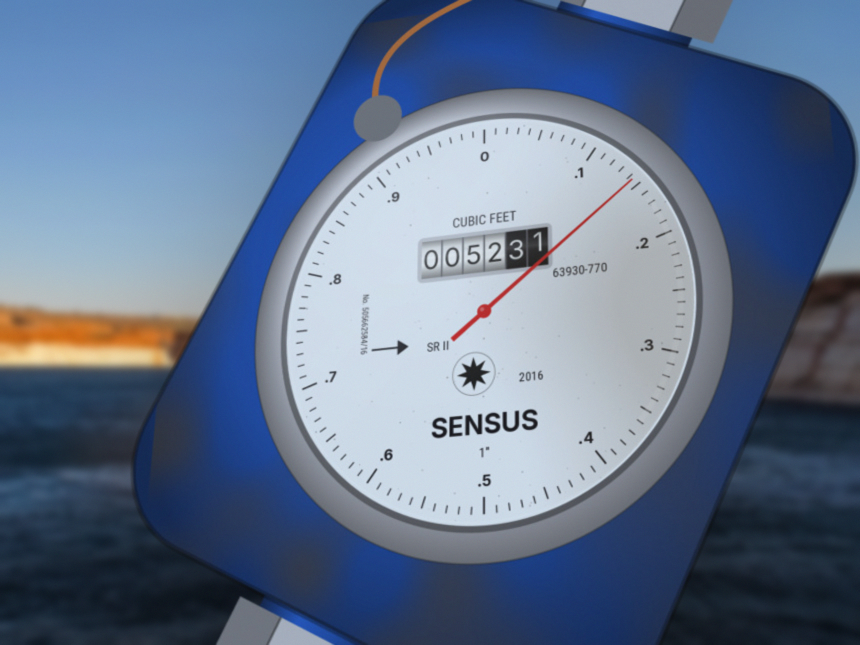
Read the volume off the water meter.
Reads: 5231.14 ft³
